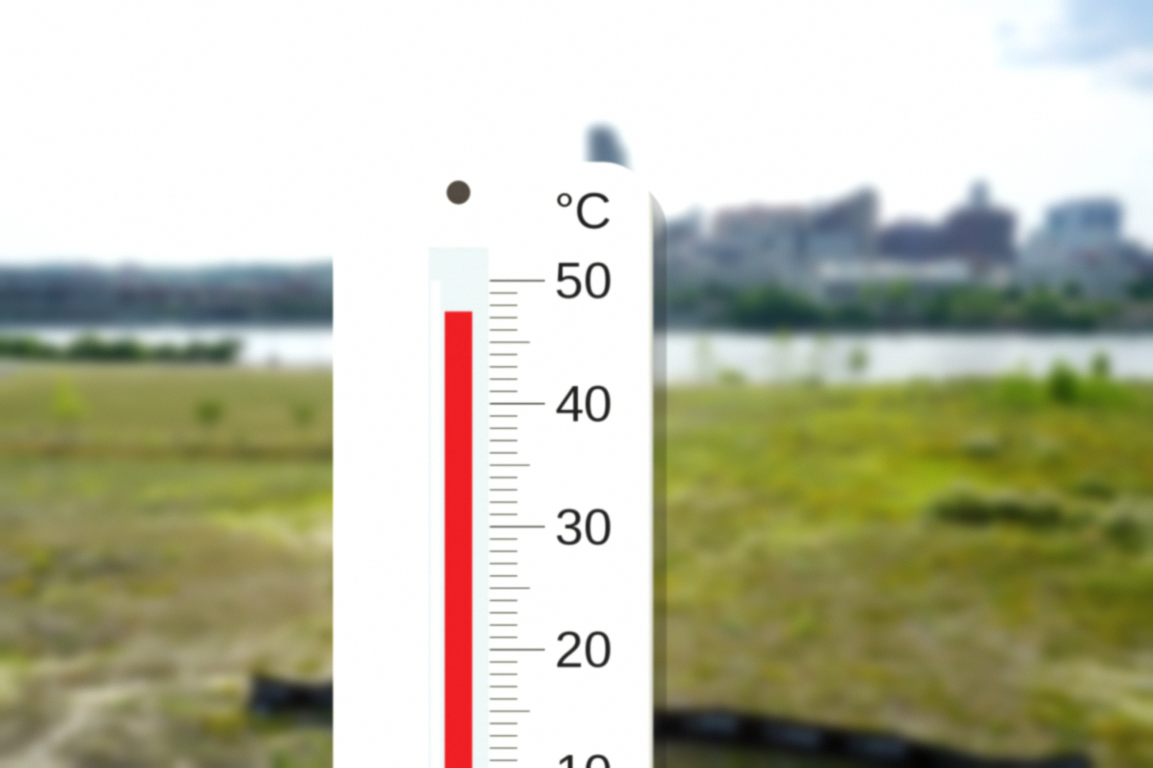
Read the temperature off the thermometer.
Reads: 47.5 °C
